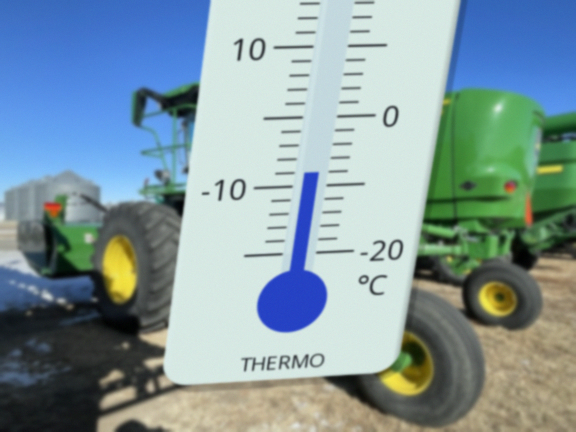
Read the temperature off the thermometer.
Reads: -8 °C
